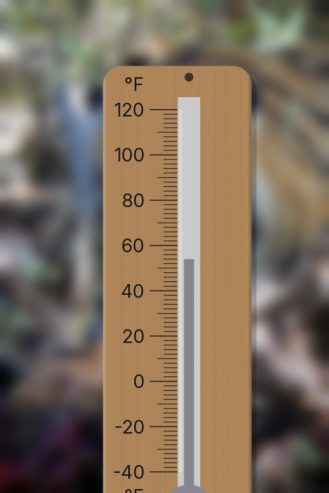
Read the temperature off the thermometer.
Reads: 54 °F
